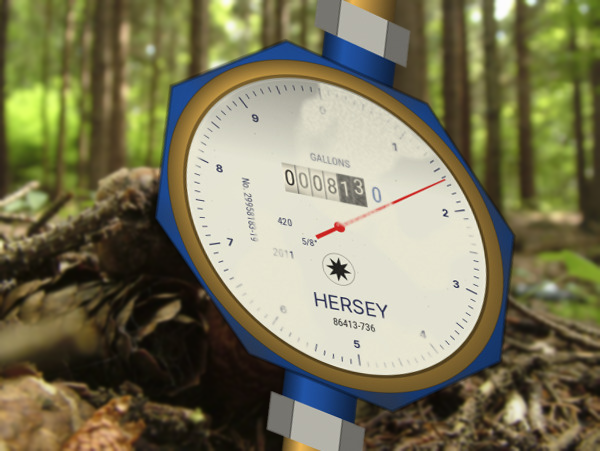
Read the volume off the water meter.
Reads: 8131.6 gal
